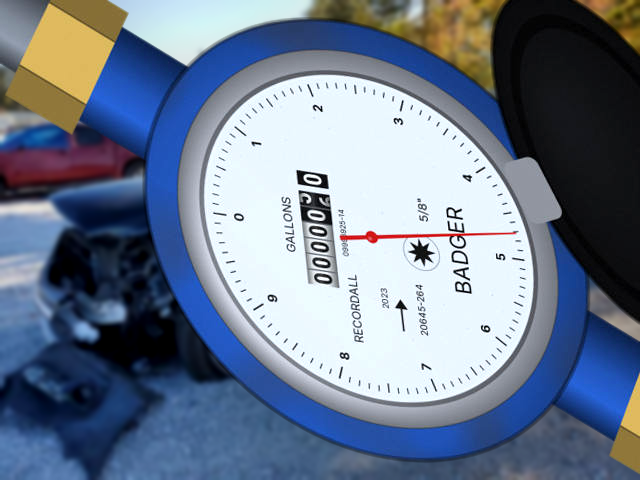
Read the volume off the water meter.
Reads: 54.7 gal
